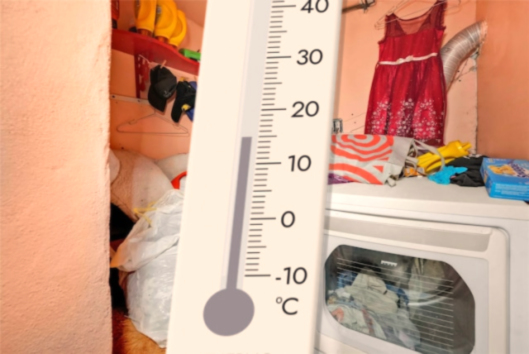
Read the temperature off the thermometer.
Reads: 15 °C
